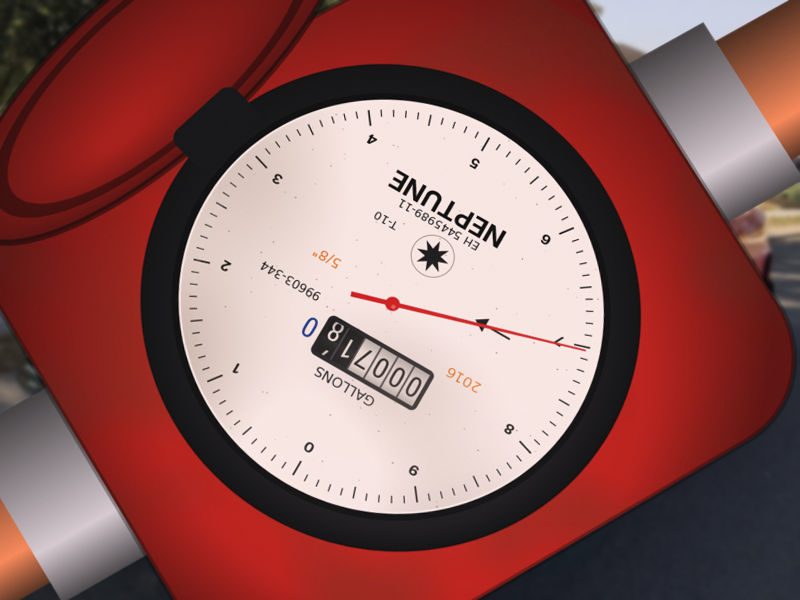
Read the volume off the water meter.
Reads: 7177.0 gal
